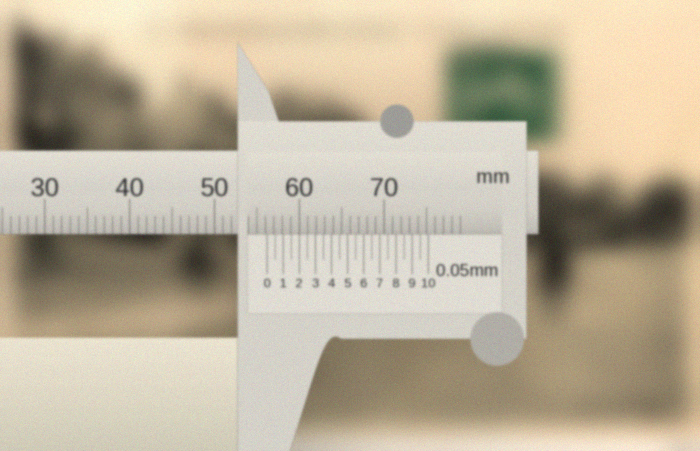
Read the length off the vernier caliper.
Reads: 56.2 mm
